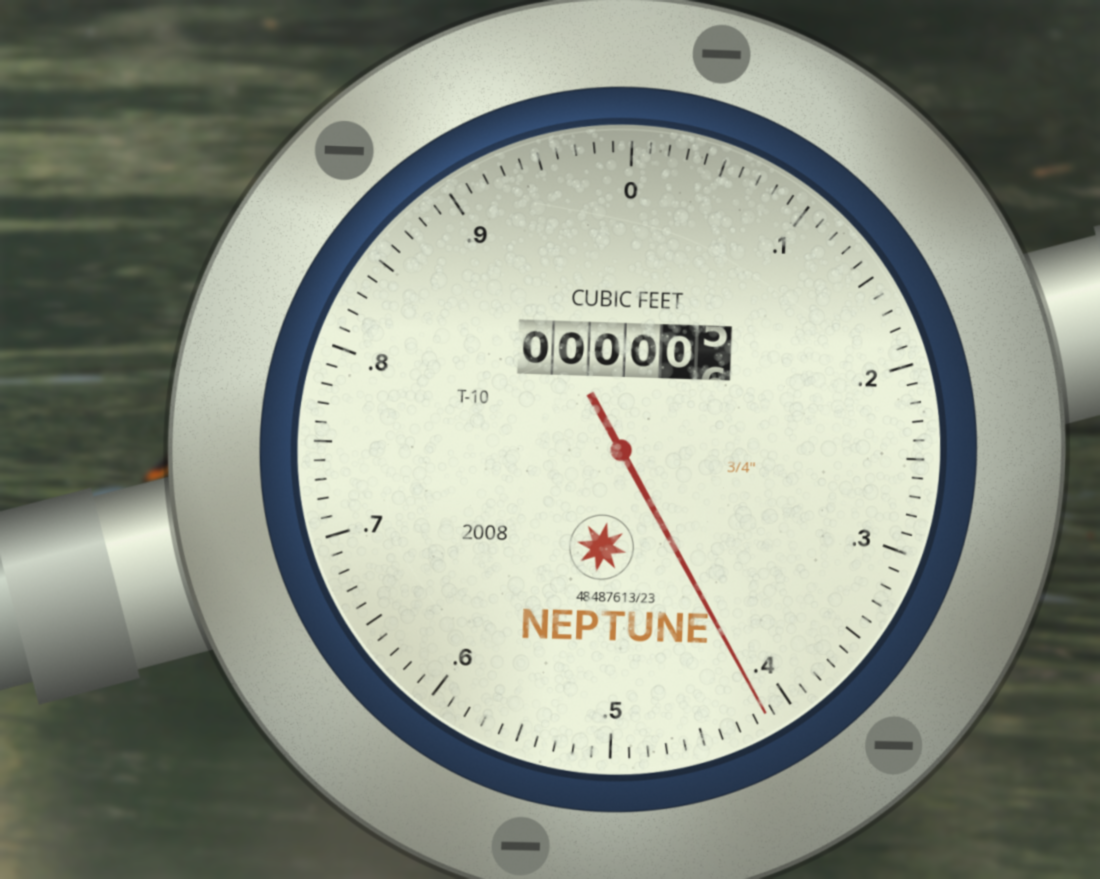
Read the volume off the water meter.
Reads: 5.41 ft³
